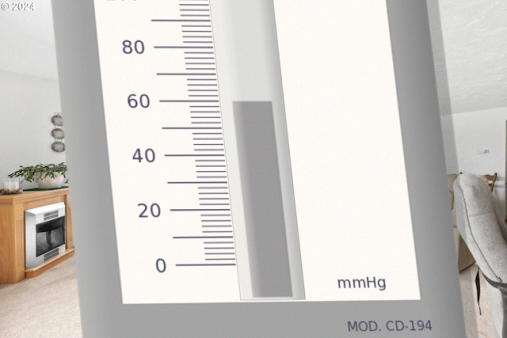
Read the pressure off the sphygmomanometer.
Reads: 60 mmHg
